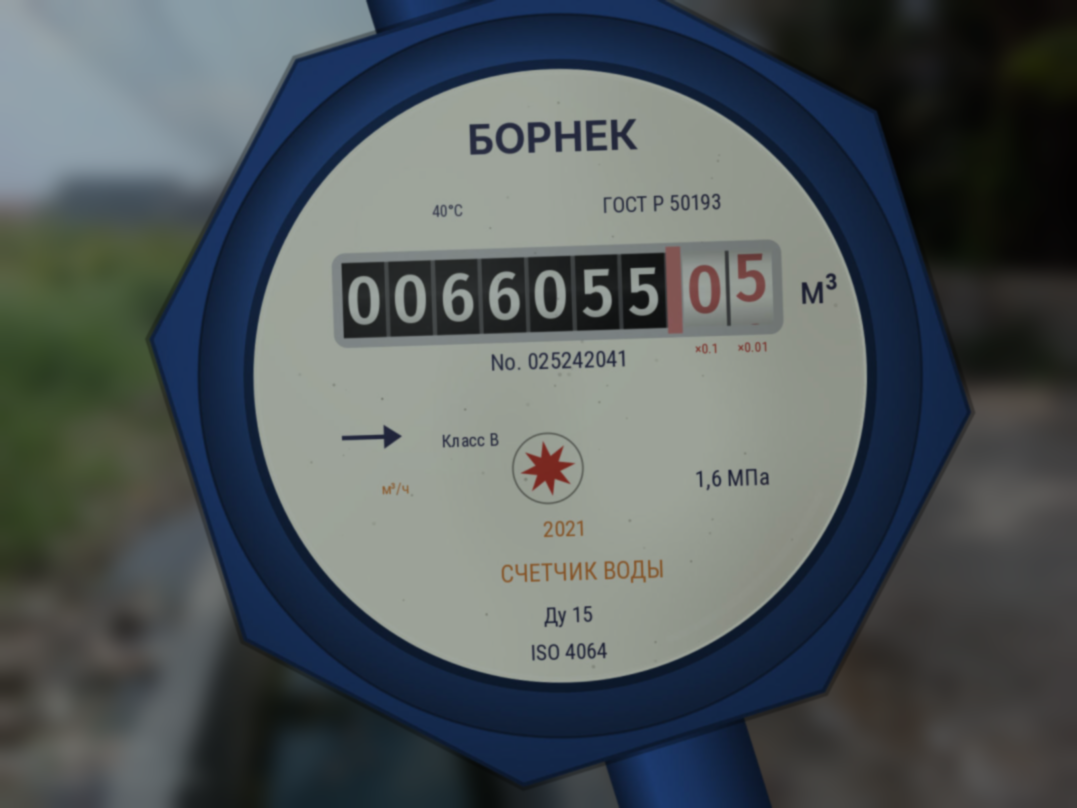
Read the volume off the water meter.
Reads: 66055.05 m³
